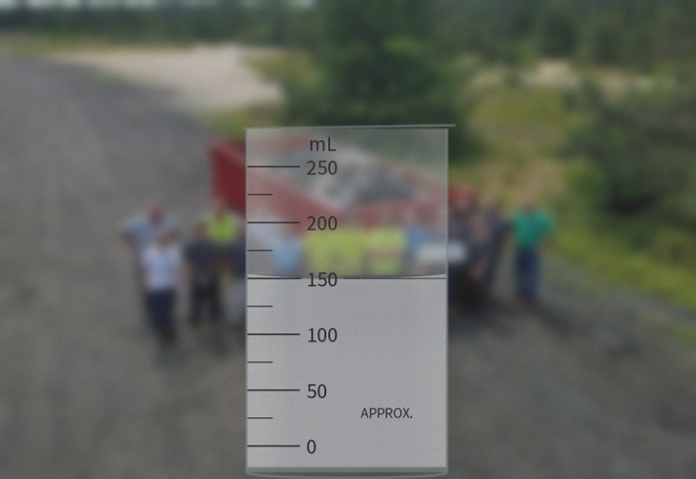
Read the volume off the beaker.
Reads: 150 mL
